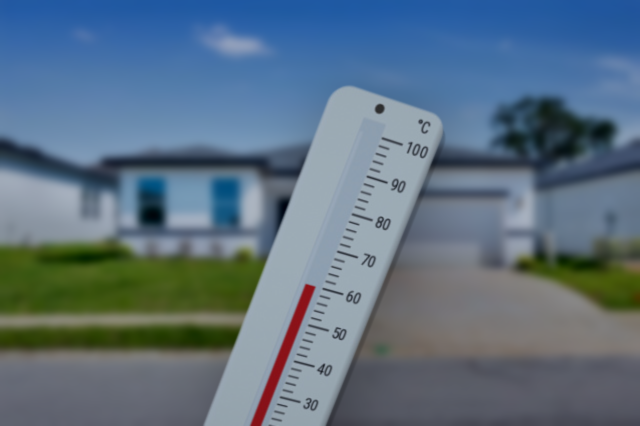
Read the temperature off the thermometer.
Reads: 60 °C
